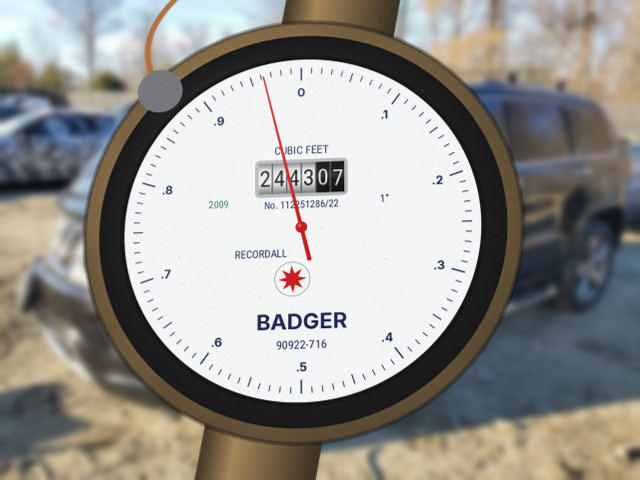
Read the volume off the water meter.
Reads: 244306.96 ft³
